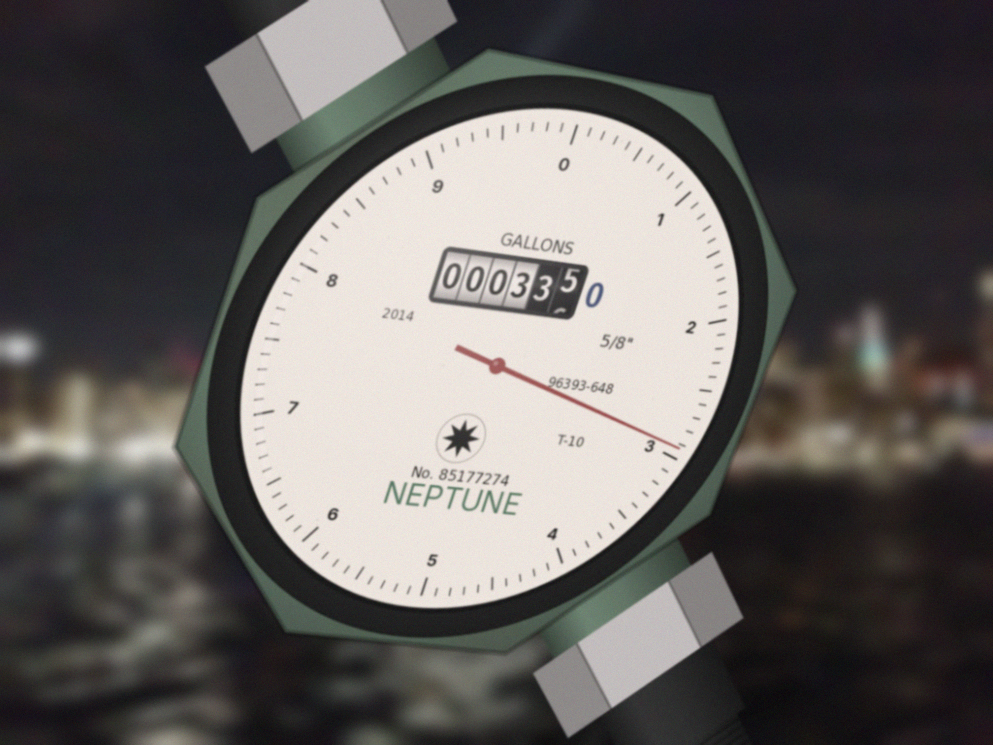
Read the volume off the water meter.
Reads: 3352.9 gal
